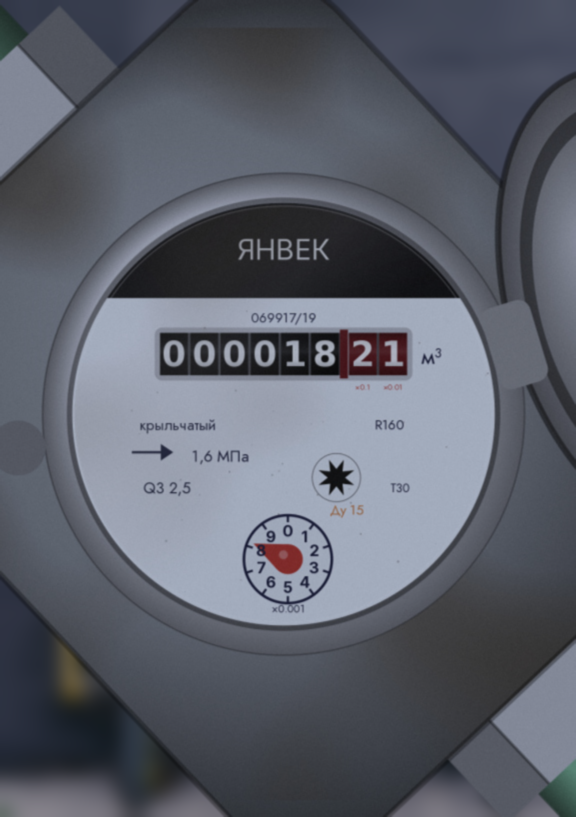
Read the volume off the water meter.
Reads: 18.218 m³
